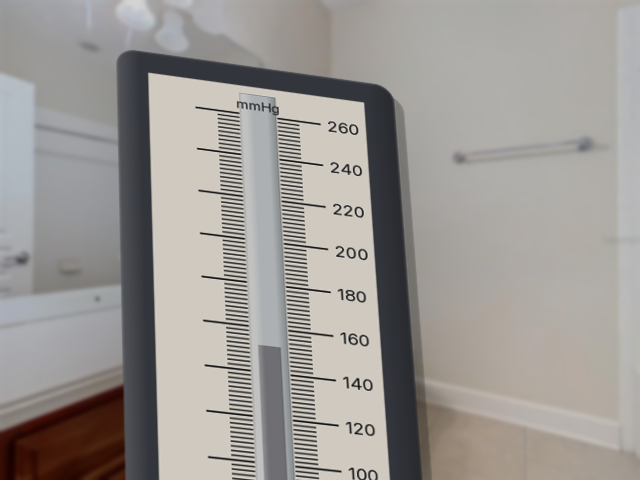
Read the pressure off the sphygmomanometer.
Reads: 152 mmHg
